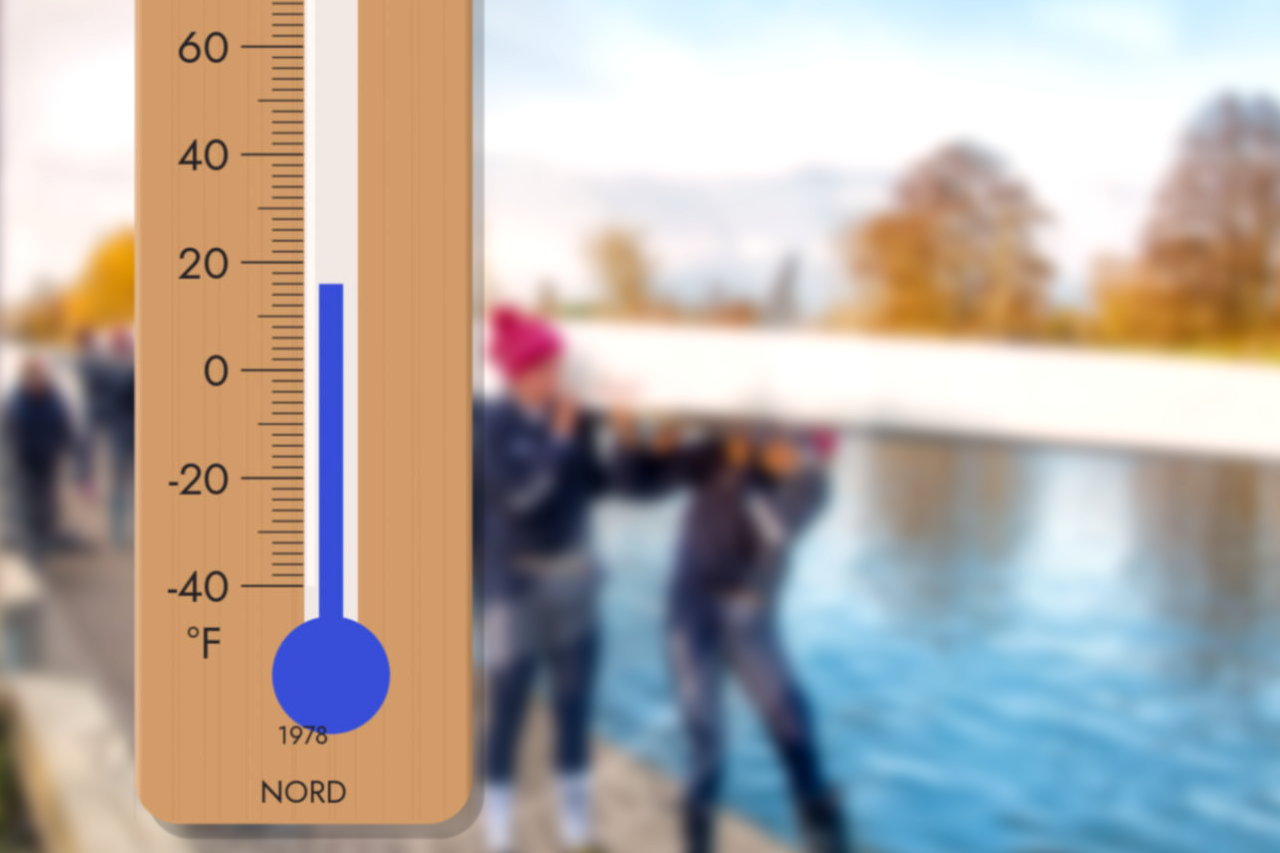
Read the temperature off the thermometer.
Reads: 16 °F
